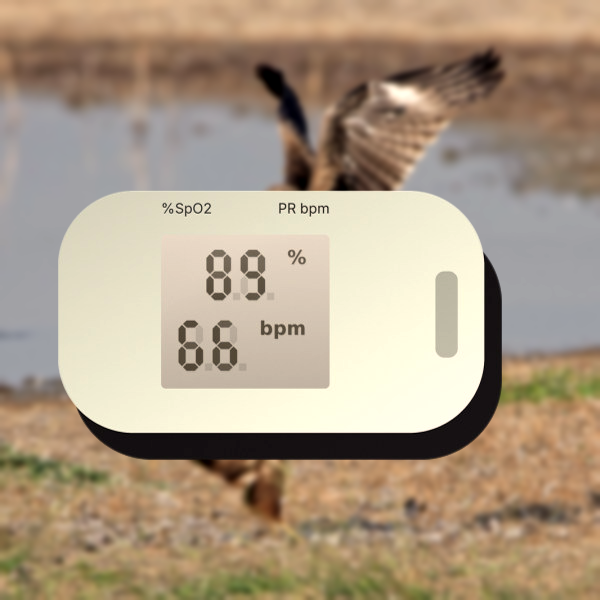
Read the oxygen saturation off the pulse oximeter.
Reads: 89 %
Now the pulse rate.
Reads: 66 bpm
